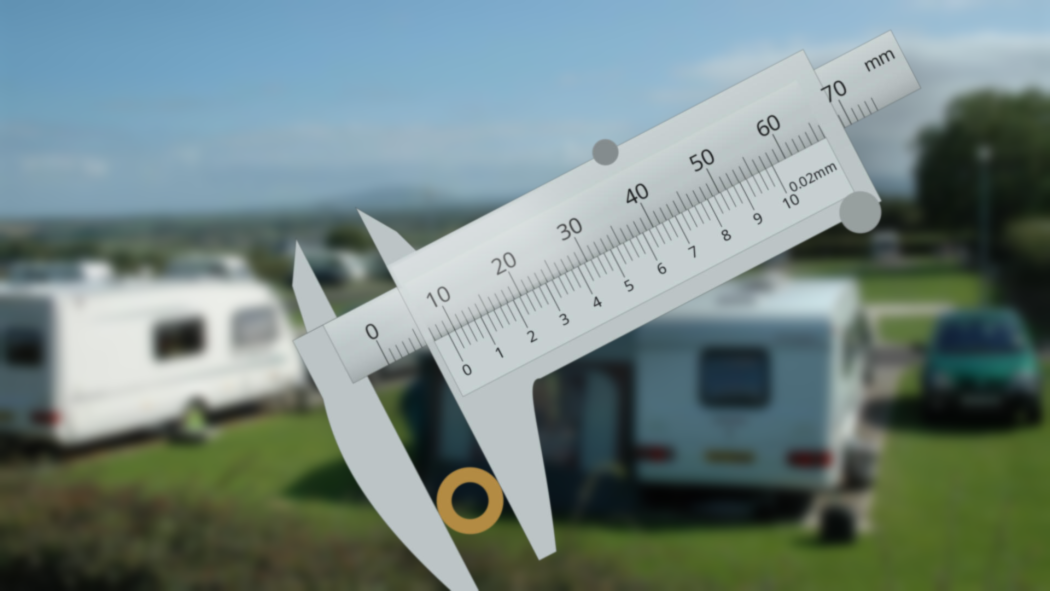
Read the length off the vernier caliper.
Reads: 9.0 mm
